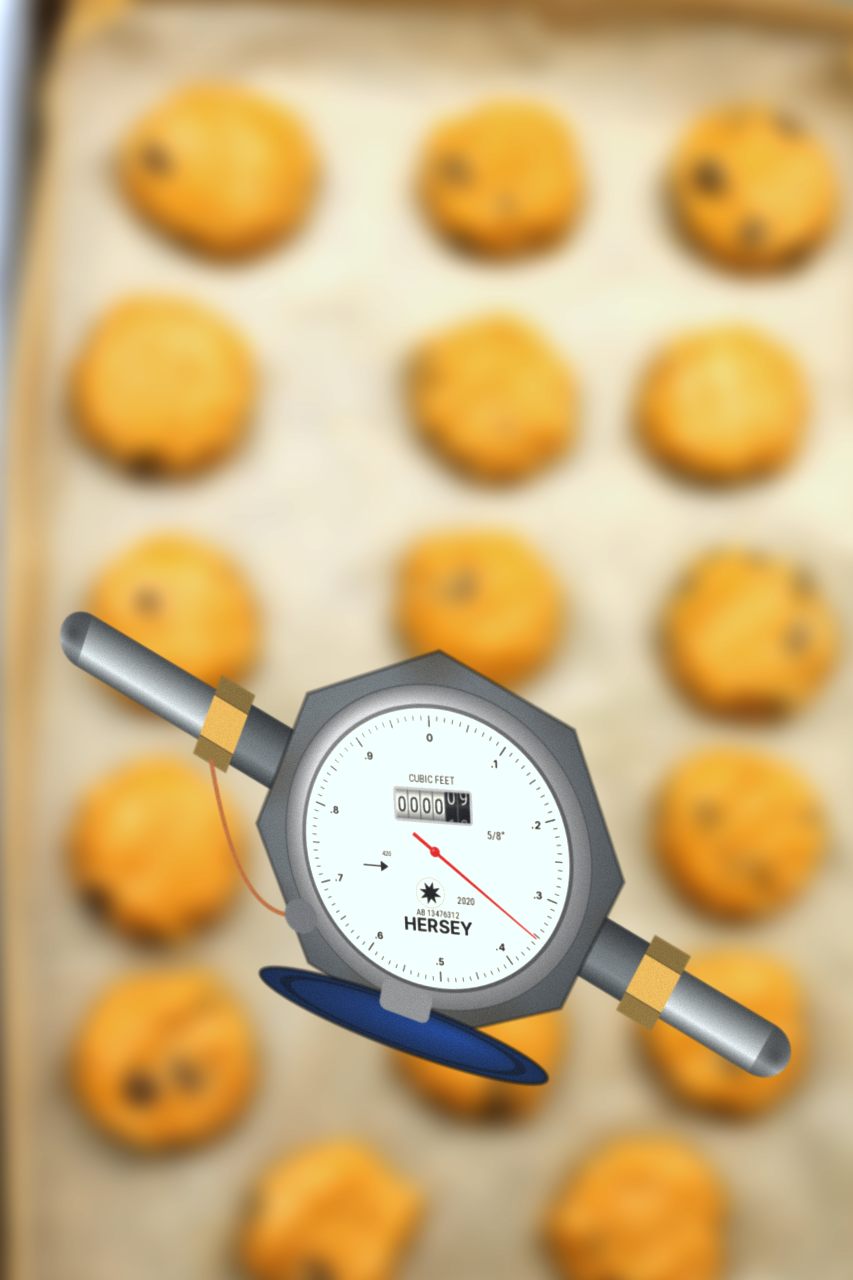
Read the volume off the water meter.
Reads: 9.35 ft³
